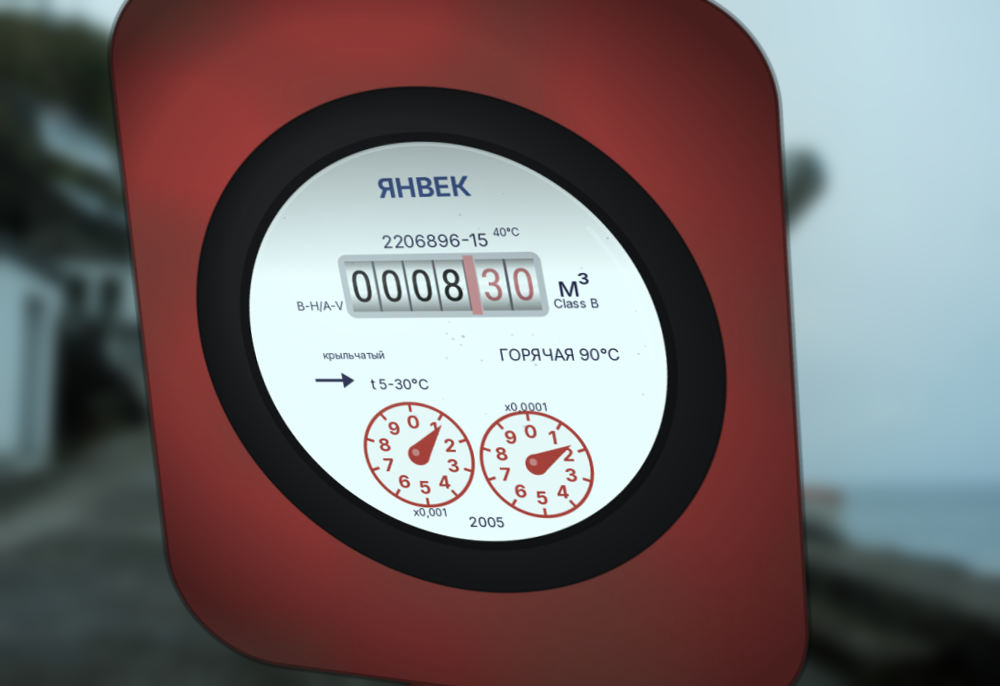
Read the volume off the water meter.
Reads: 8.3011 m³
